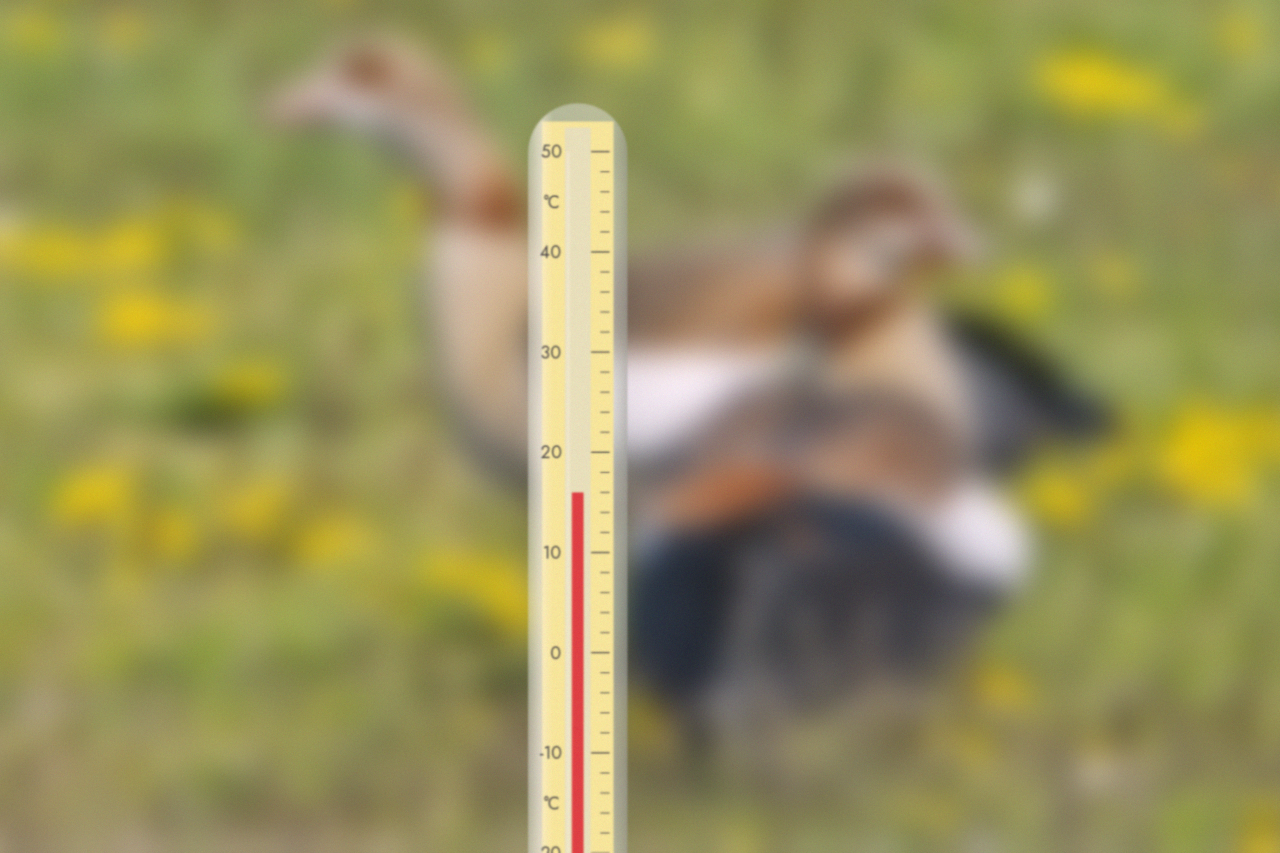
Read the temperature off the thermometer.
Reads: 16 °C
